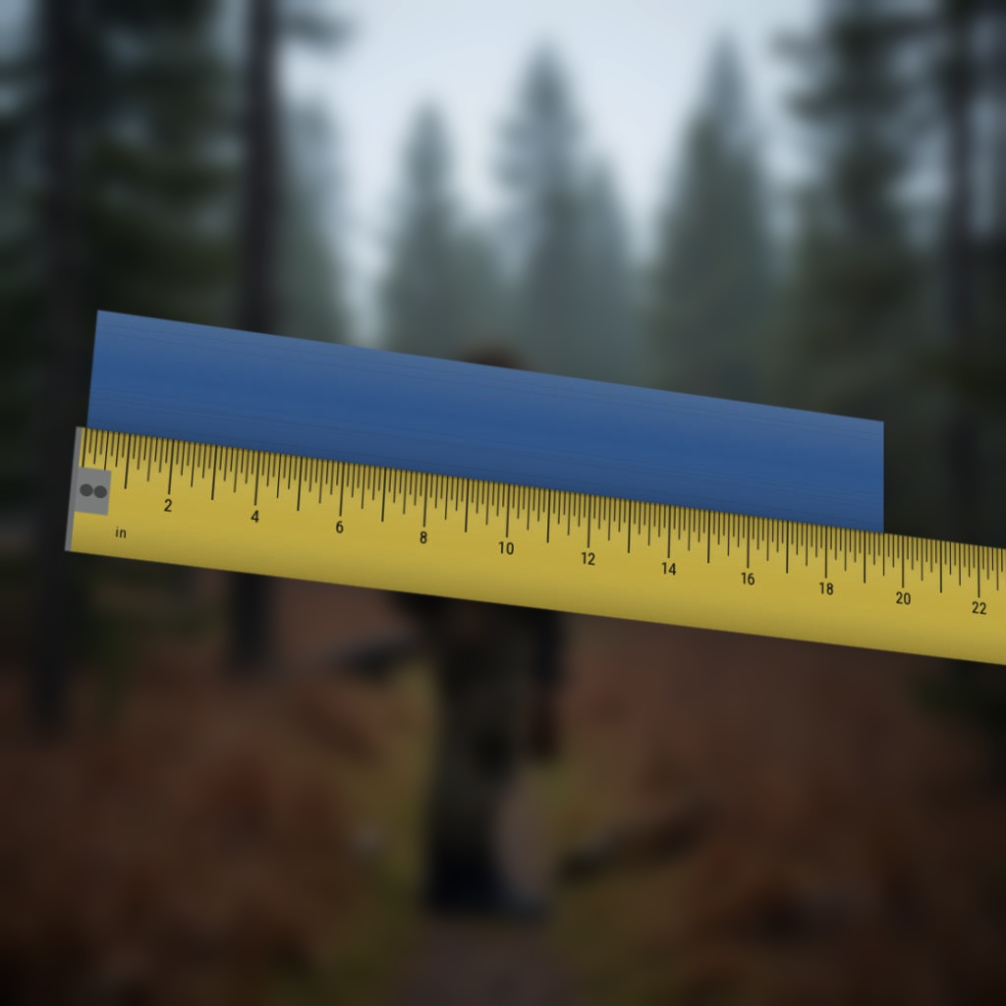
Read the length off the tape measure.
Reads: 19.5 in
